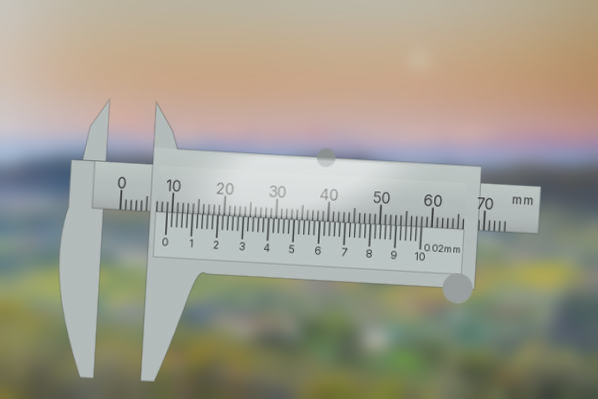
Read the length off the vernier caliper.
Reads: 9.0 mm
